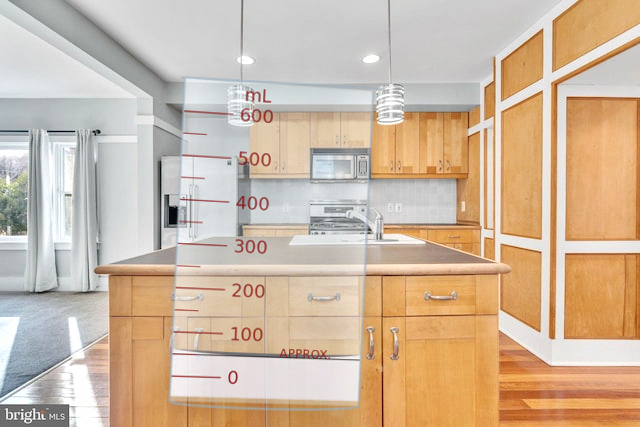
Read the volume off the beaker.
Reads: 50 mL
